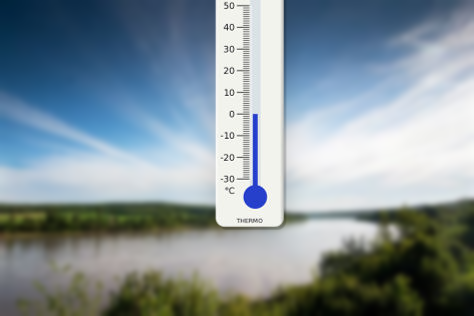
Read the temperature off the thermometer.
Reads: 0 °C
